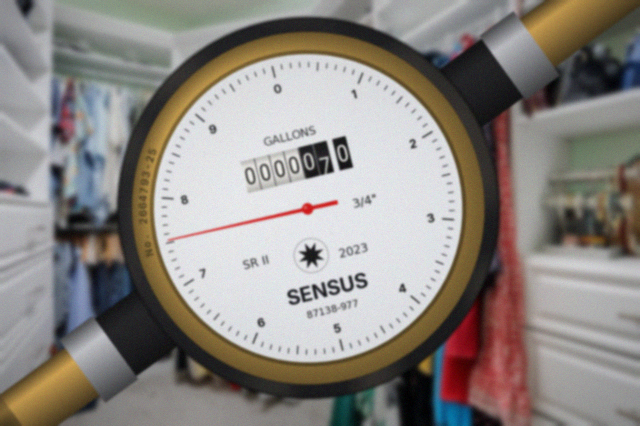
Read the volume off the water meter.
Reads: 67.5 gal
